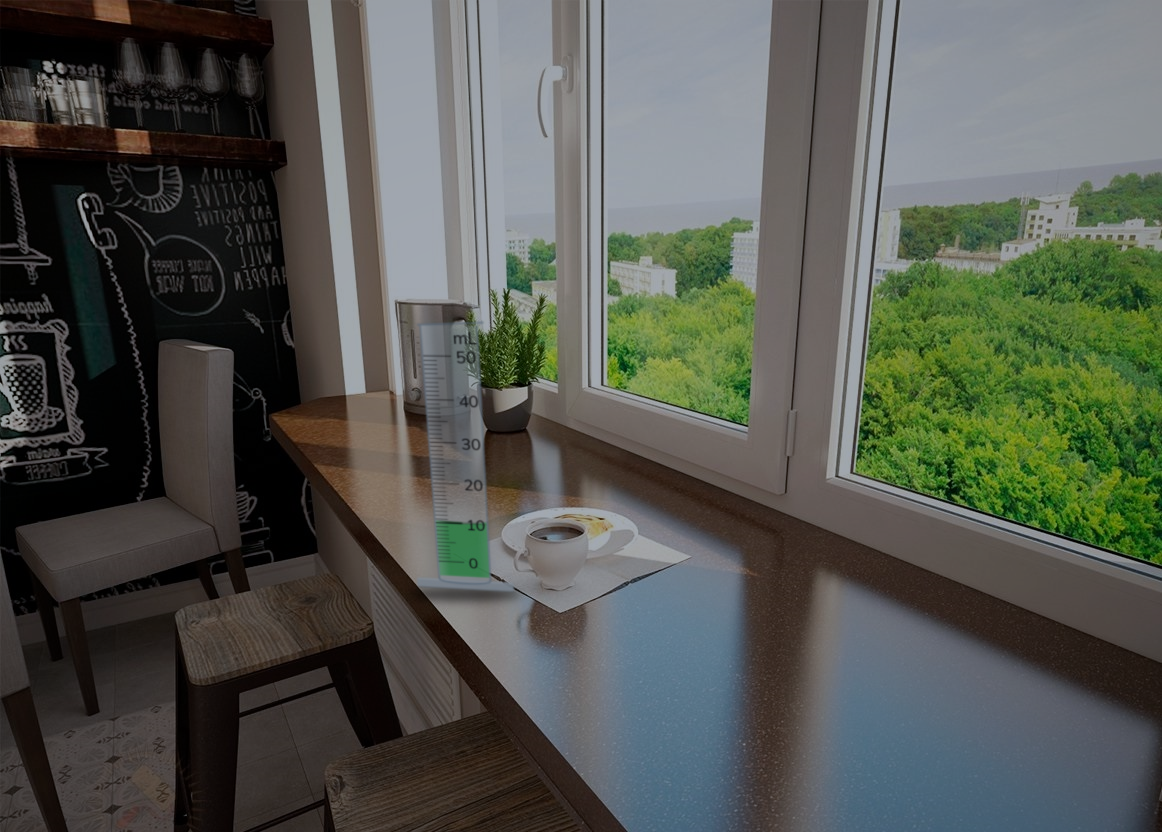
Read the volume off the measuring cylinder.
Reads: 10 mL
